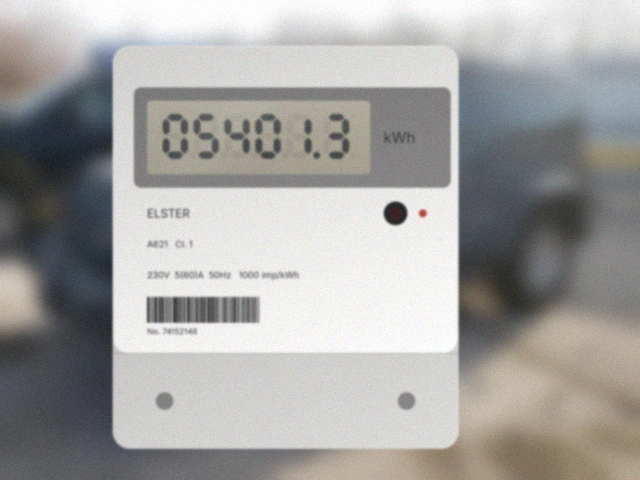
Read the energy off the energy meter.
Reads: 5401.3 kWh
